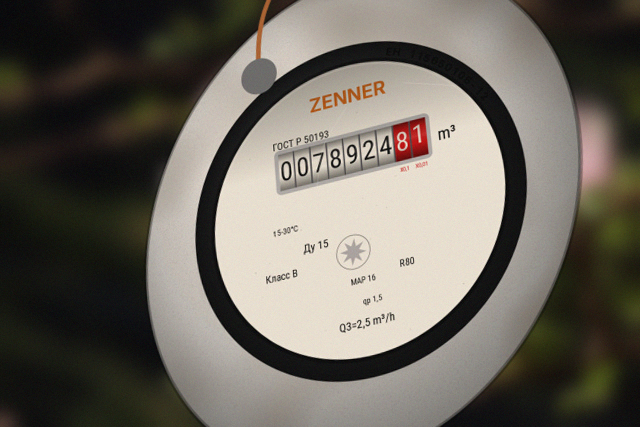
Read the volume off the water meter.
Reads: 78924.81 m³
